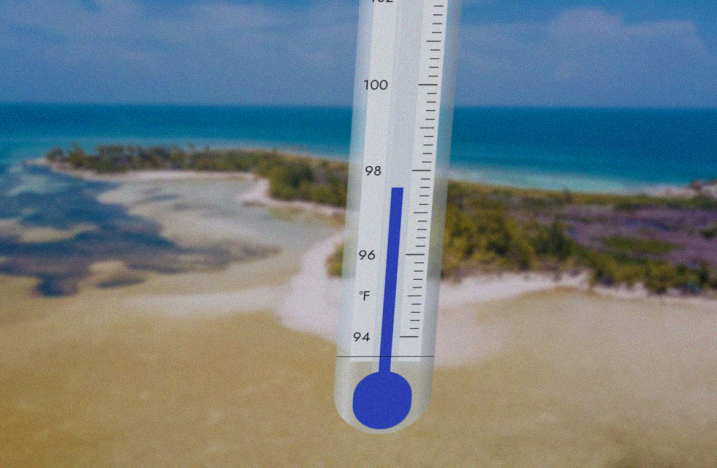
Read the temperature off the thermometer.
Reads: 97.6 °F
